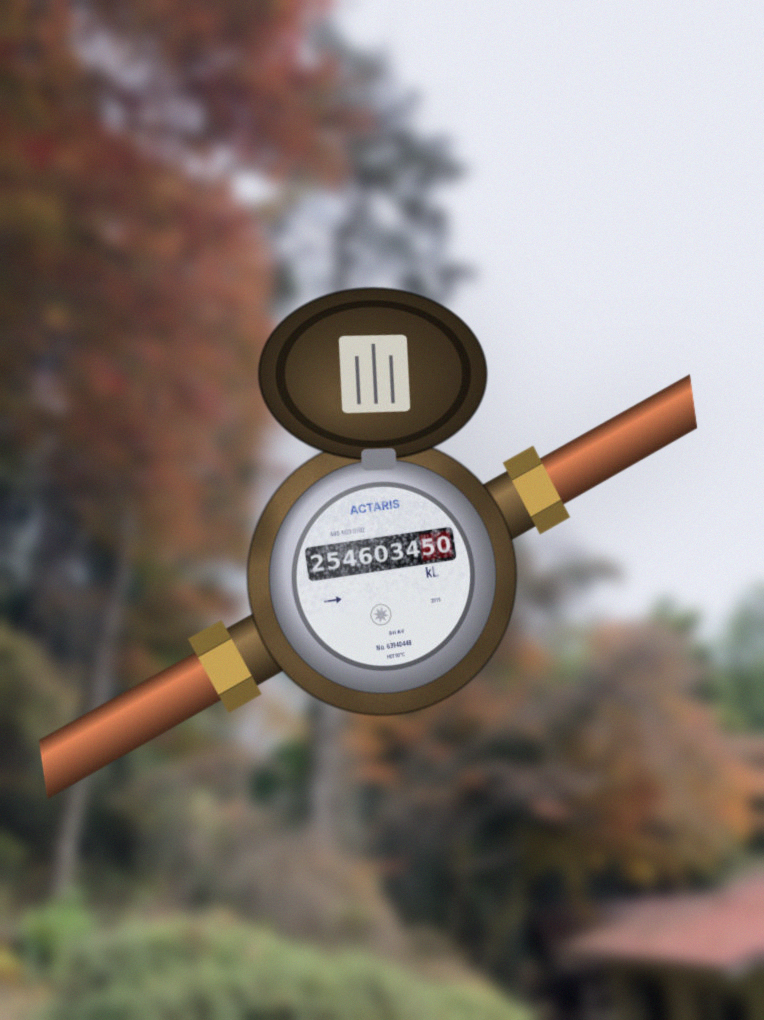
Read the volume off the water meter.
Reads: 2546034.50 kL
